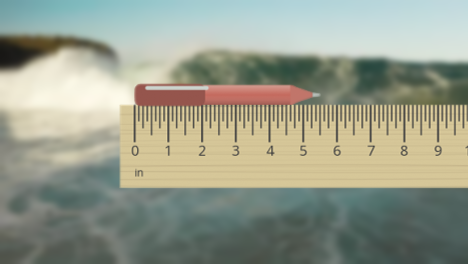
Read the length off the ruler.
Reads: 5.5 in
